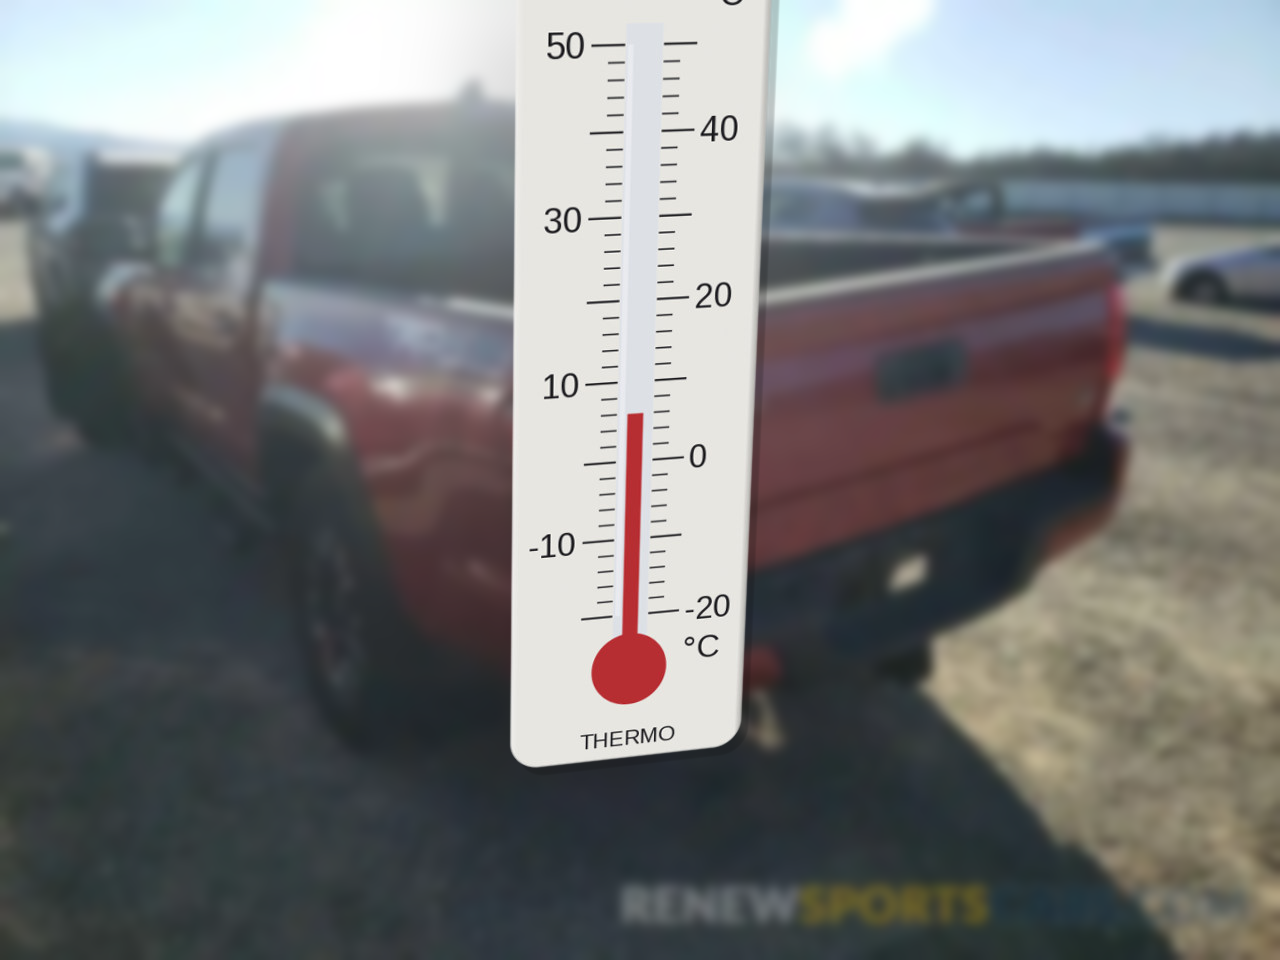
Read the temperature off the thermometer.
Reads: 6 °C
